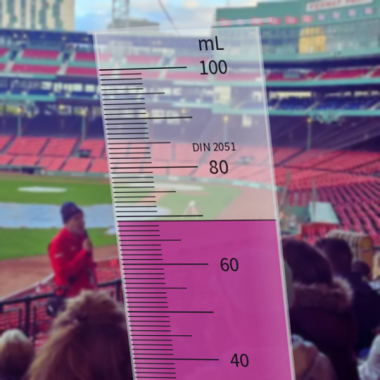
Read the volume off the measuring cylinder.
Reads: 69 mL
